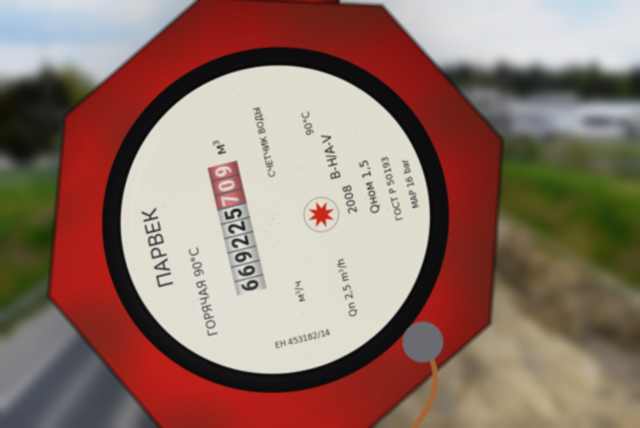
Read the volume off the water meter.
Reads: 669225.709 m³
